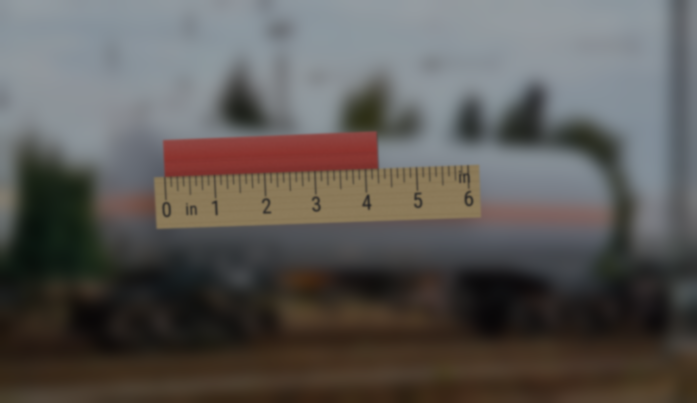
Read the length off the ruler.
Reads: 4.25 in
